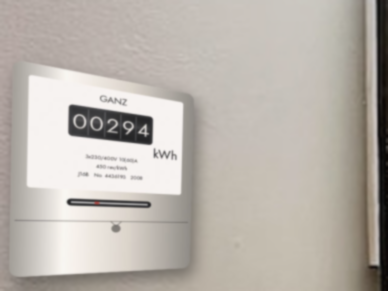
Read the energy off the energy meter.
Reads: 294 kWh
